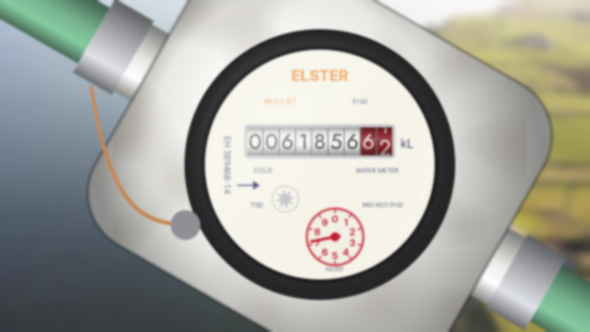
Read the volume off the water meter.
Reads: 61856.617 kL
